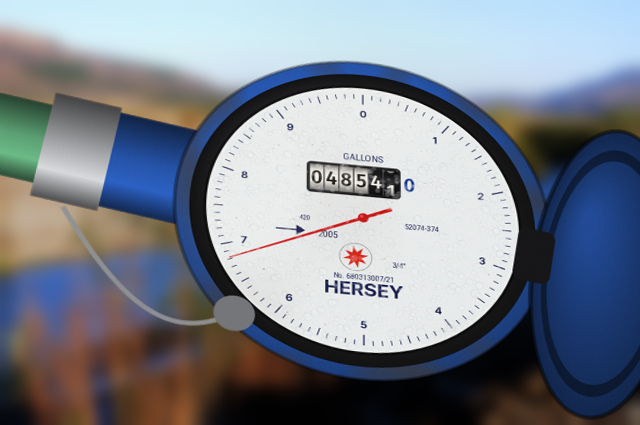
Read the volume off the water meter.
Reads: 485406.8 gal
